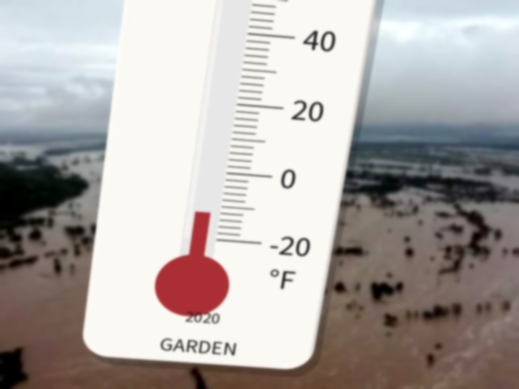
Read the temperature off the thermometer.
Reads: -12 °F
